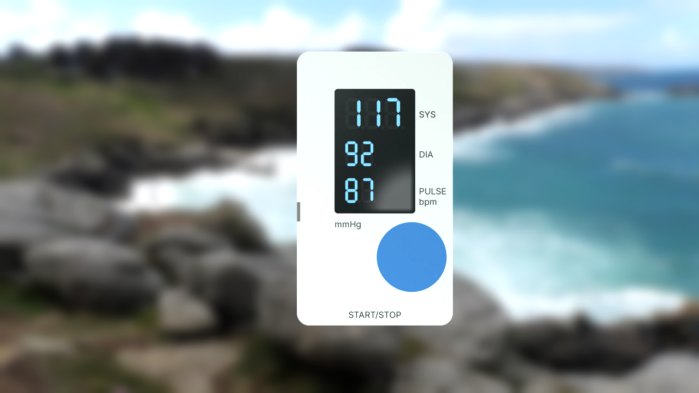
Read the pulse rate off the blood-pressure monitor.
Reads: 87 bpm
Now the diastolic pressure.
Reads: 92 mmHg
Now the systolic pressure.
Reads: 117 mmHg
